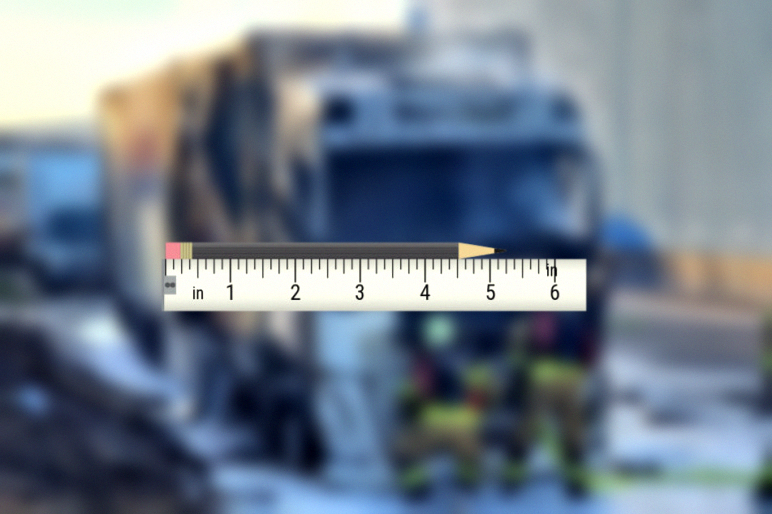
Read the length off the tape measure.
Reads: 5.25 in
